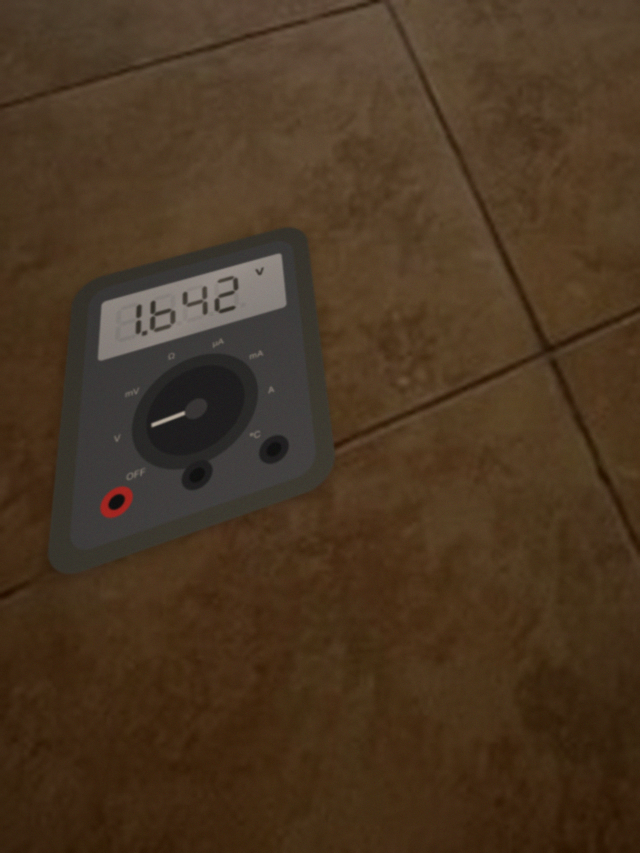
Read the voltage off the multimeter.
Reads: 1.642 V
